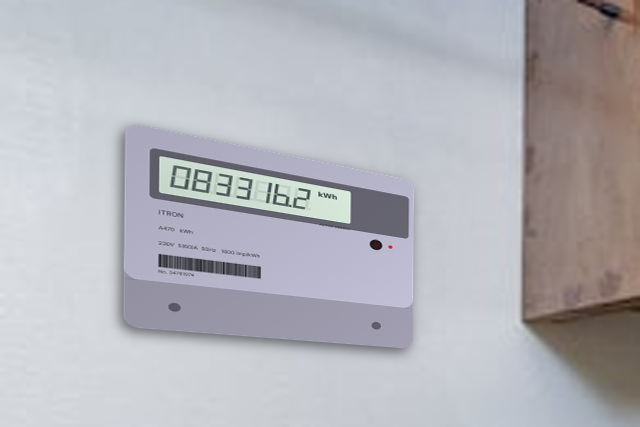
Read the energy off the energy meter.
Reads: 83316.2 kWh
